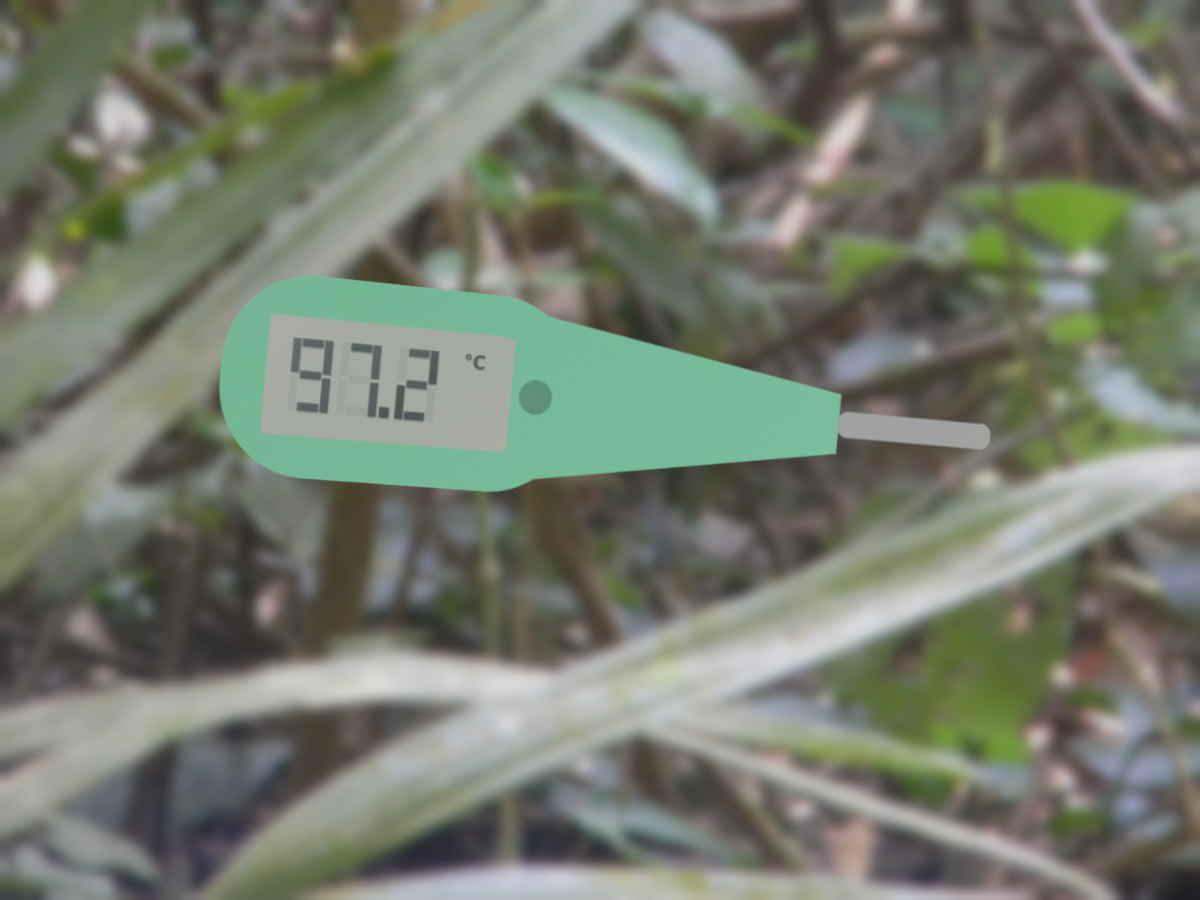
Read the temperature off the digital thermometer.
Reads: 97.2 °C
